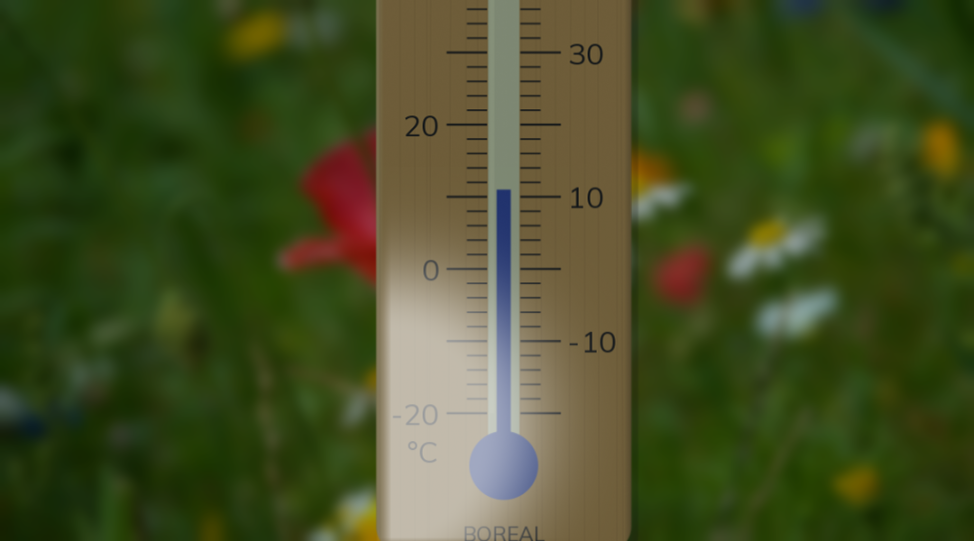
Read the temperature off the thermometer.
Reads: 11 °C
